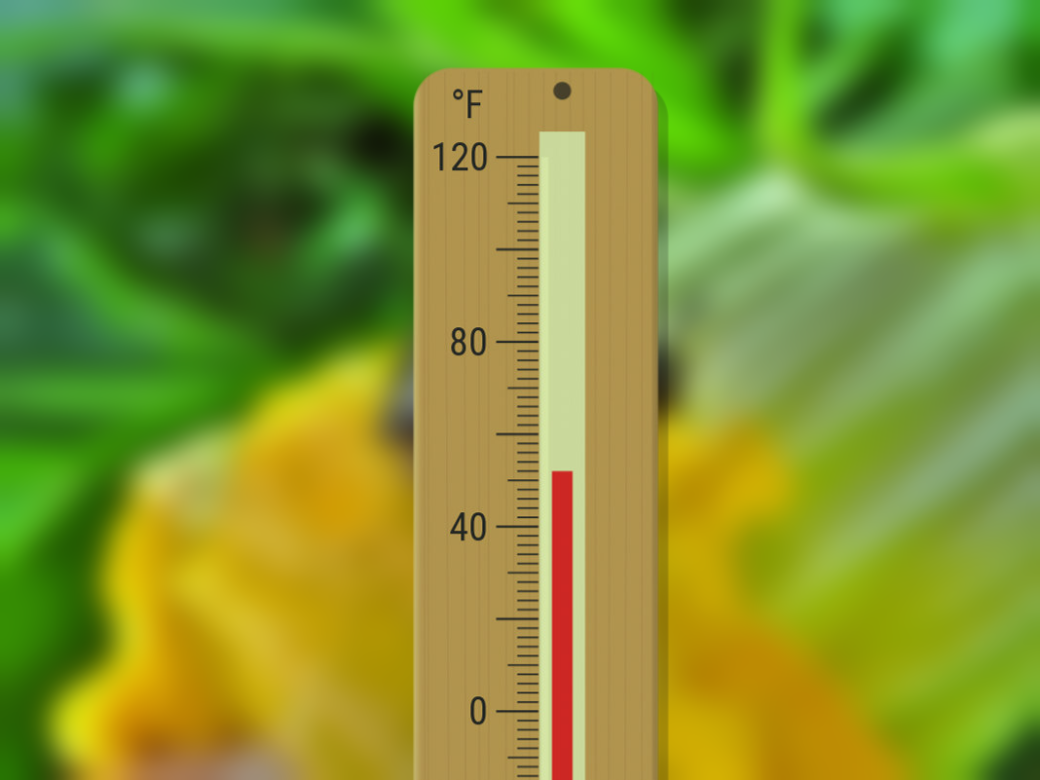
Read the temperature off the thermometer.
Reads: 52 °F
